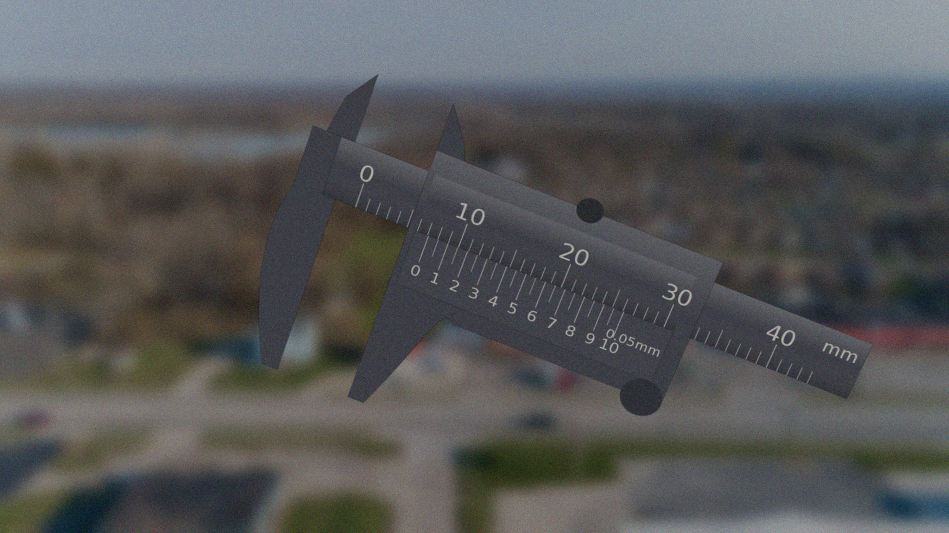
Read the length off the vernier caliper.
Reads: 7.1 mm
